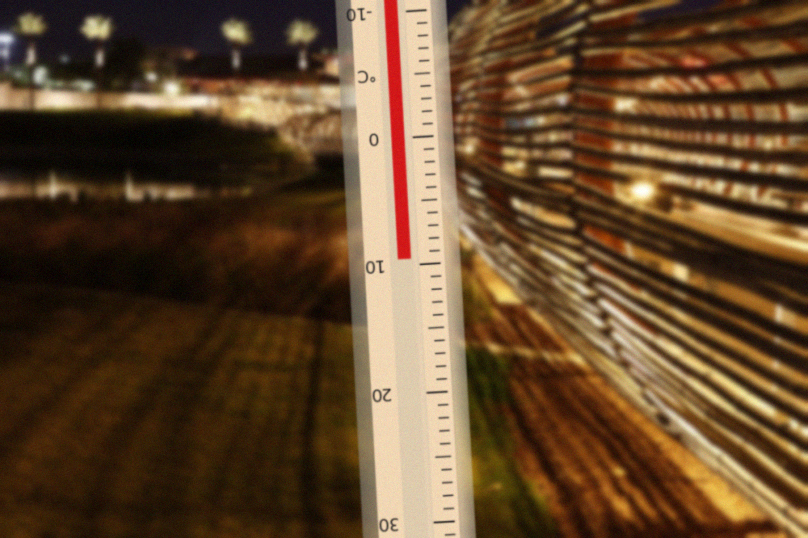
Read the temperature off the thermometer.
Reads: 9.5 °C
